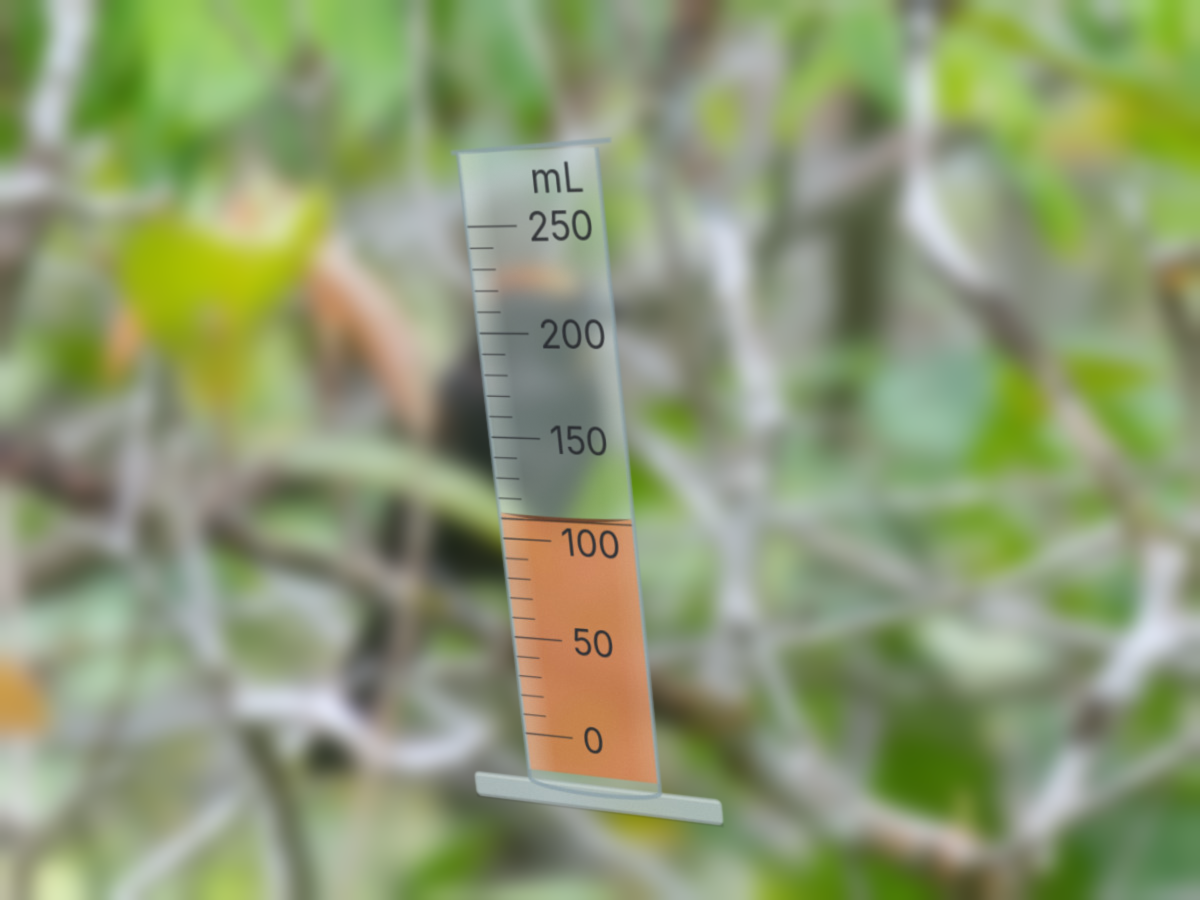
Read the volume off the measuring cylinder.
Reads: 110 mL
